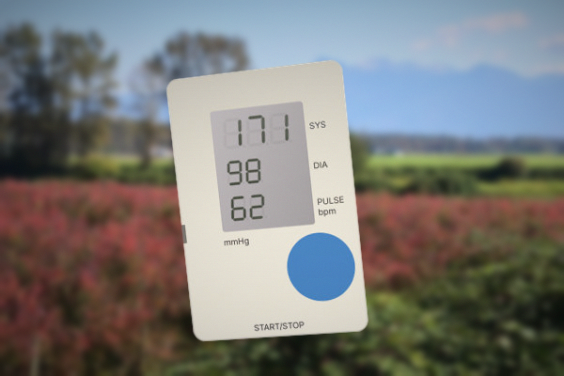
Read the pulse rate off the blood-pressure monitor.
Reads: 62 bpm
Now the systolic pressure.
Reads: 171 mmHg
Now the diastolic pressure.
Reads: 98 mmHg
